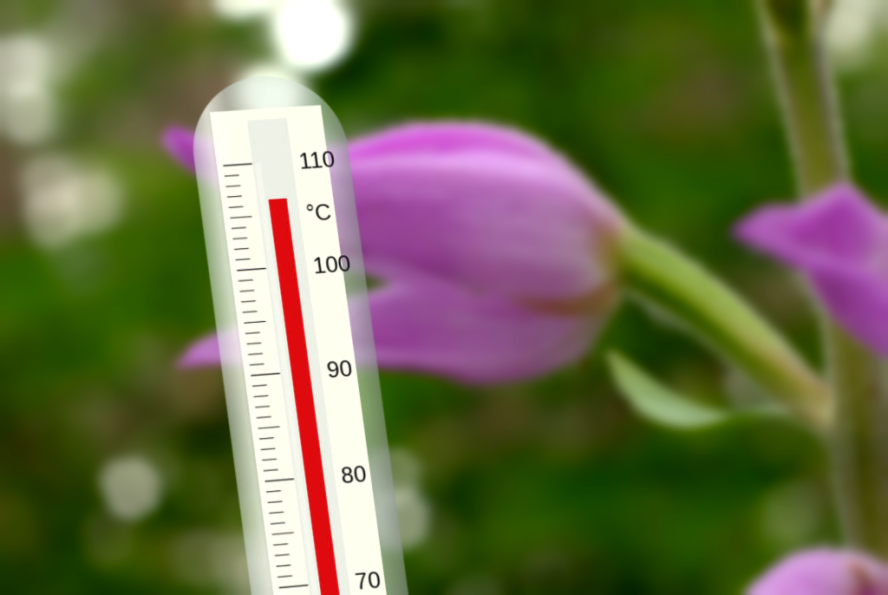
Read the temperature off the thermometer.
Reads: 106.5 °C
